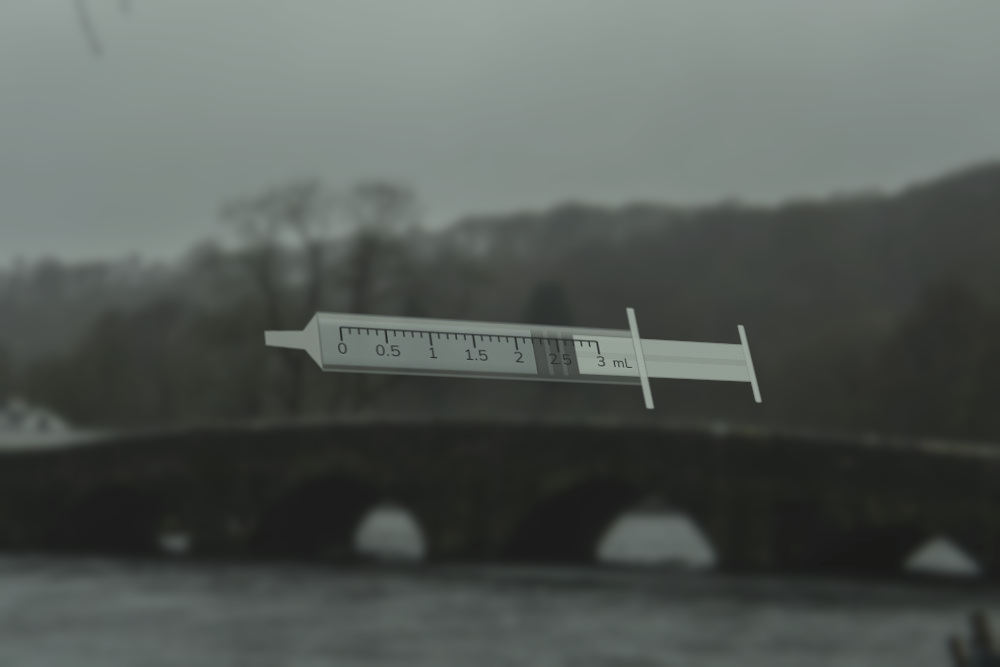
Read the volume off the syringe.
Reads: 2.2 mL
